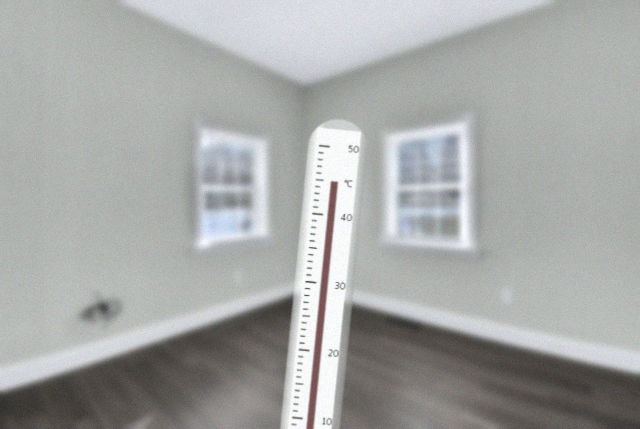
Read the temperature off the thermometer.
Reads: 45 °C
